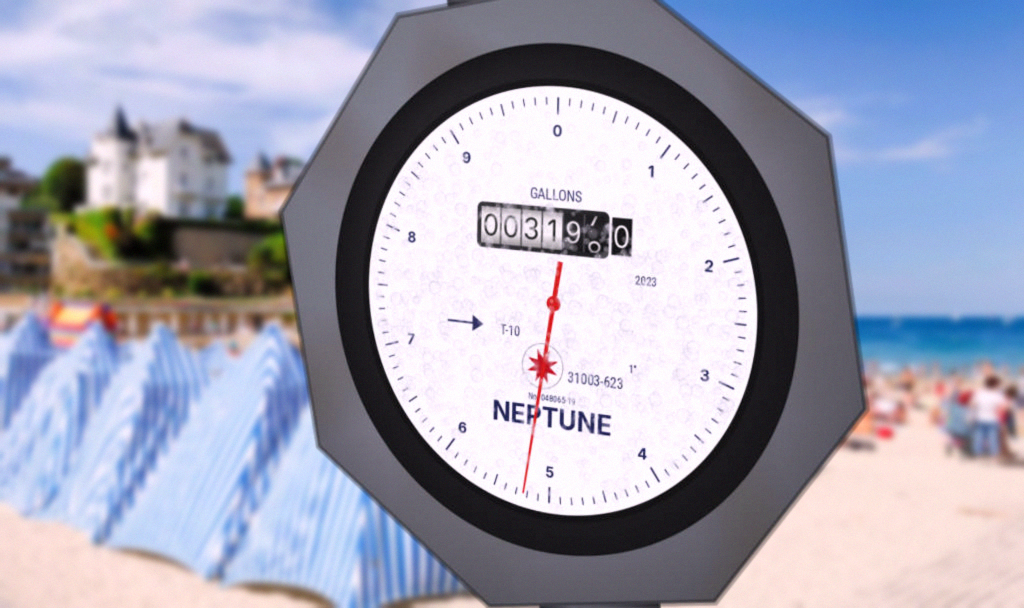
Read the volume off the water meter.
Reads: 31975.2 gal
